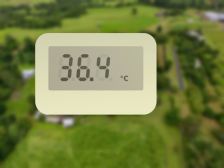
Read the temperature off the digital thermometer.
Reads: 36.4 °C
